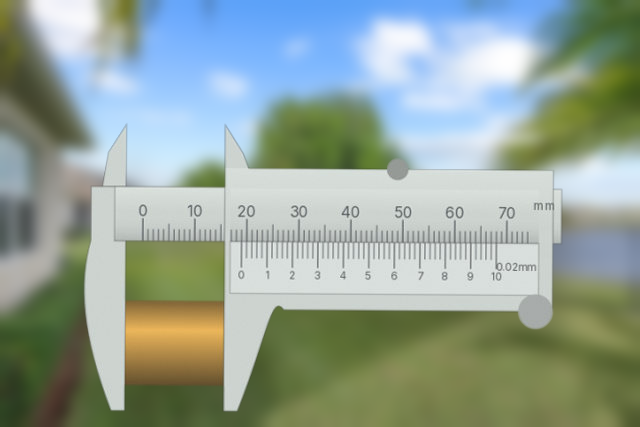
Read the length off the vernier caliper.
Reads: 19.0 mm
